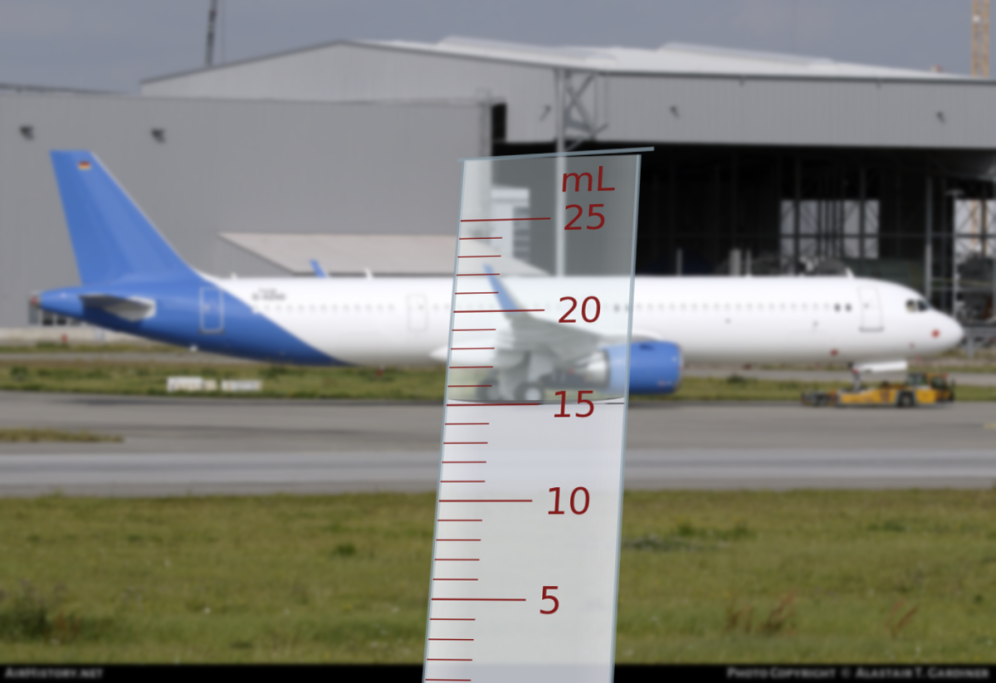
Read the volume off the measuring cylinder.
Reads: 15 mL
